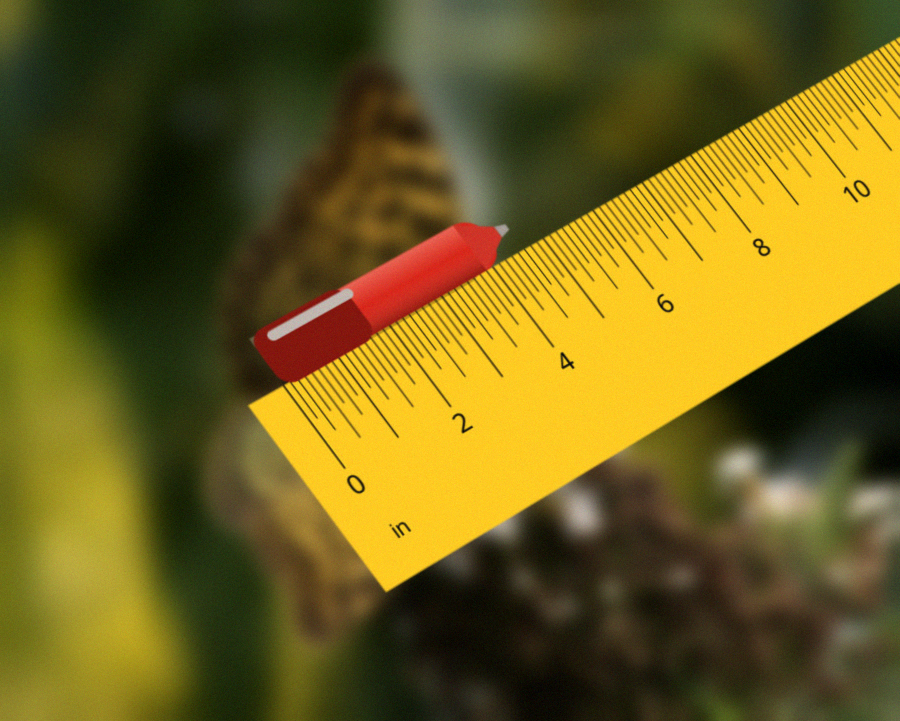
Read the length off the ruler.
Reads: 4.625 in
